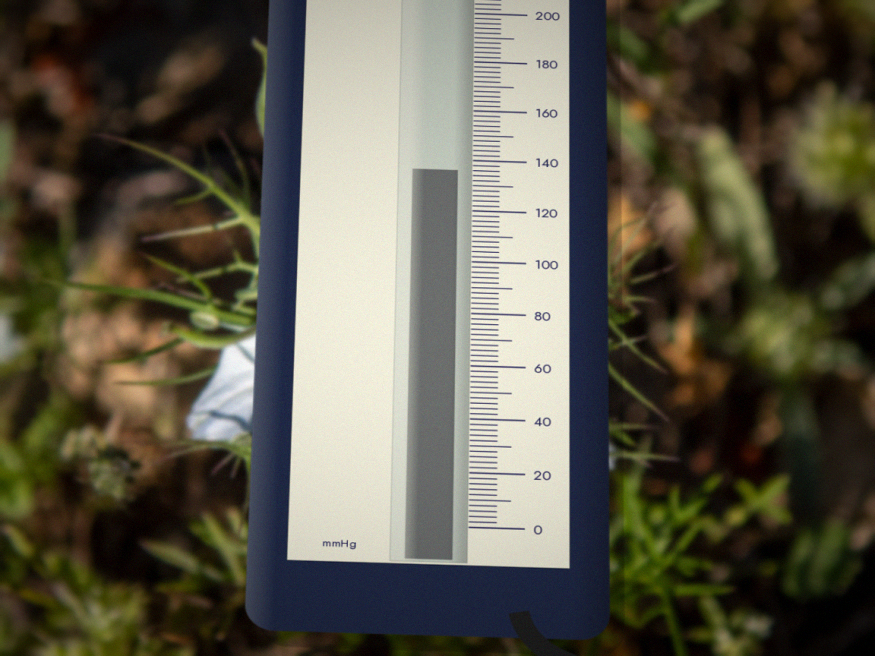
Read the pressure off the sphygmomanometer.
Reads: 136 mmHg
